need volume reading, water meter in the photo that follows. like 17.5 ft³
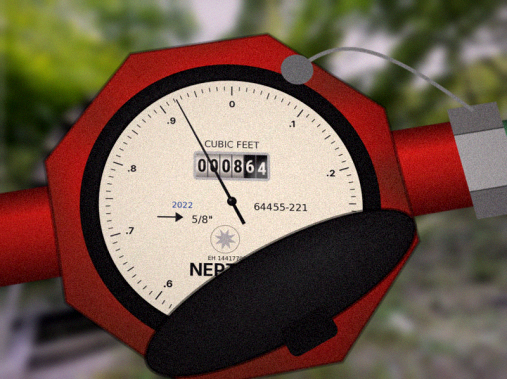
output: 863.92 ft³
